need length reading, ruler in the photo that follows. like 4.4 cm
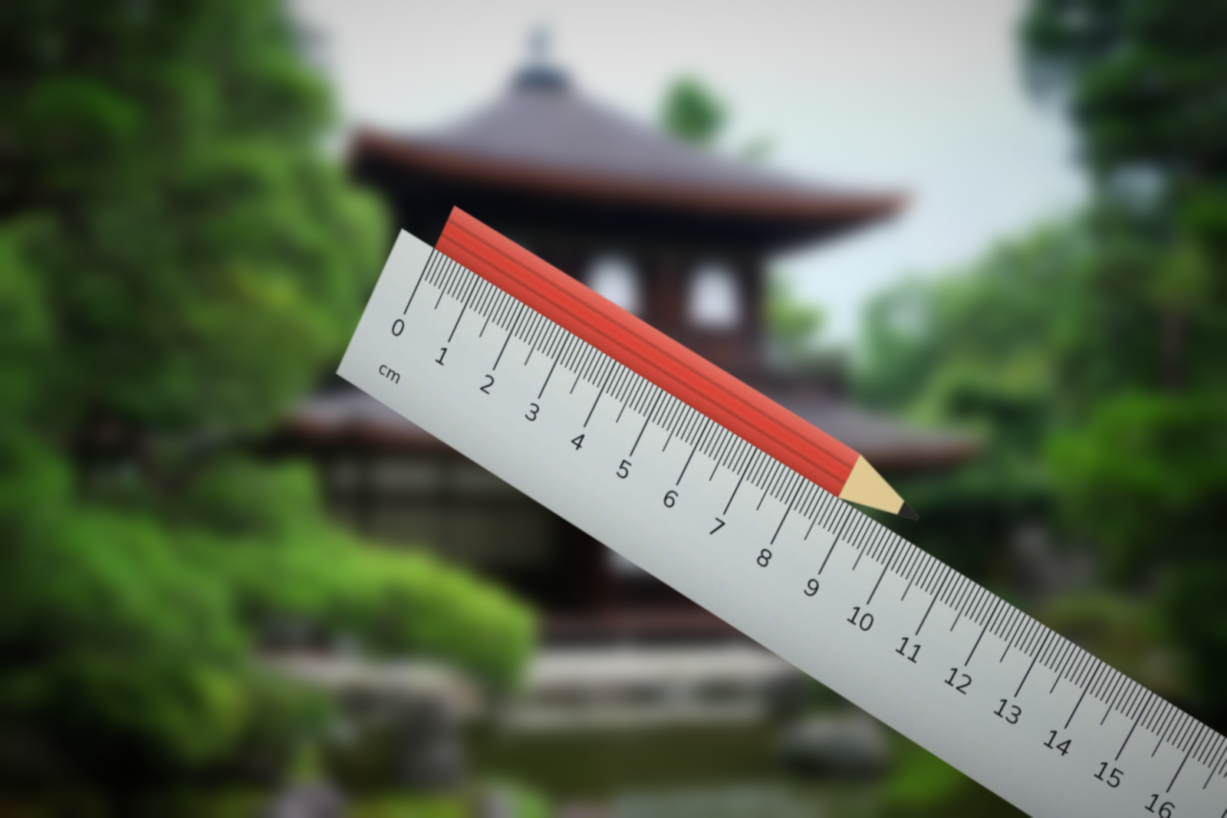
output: 10.1 cm
